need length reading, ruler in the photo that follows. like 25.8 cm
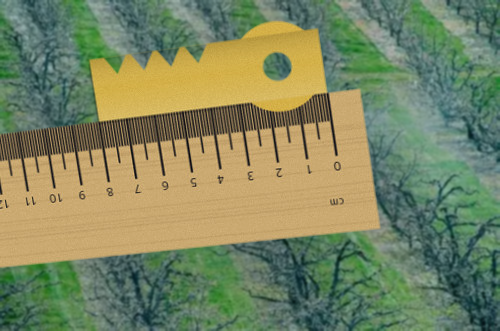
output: 8 cm
